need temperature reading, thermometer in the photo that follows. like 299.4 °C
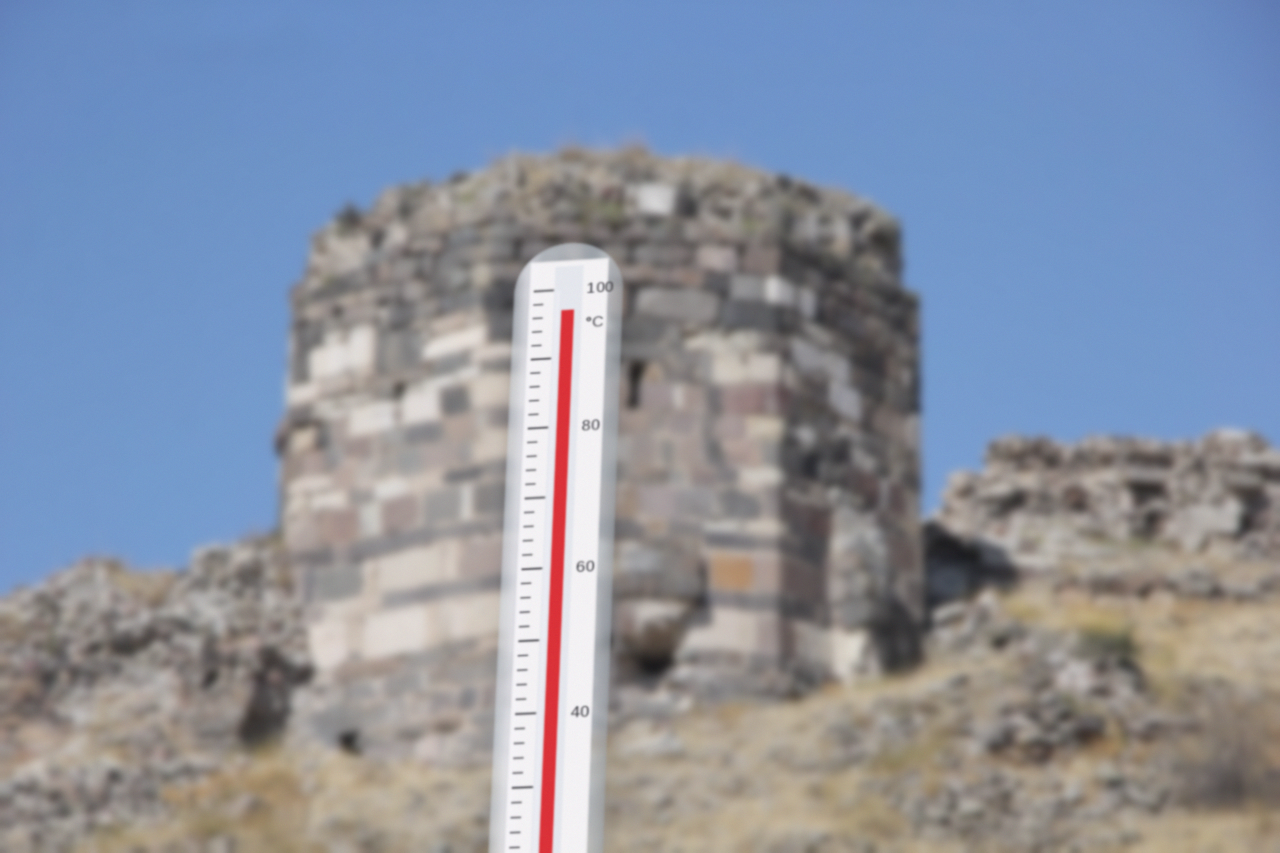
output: 97 °C
